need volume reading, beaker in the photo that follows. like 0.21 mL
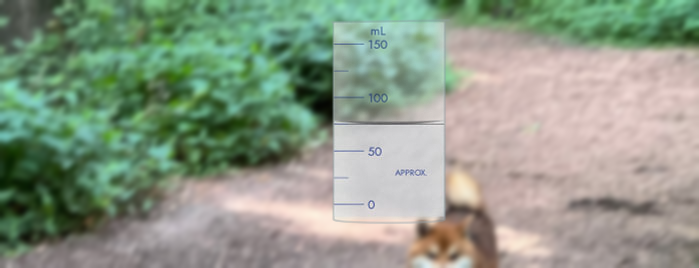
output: 75 mL
